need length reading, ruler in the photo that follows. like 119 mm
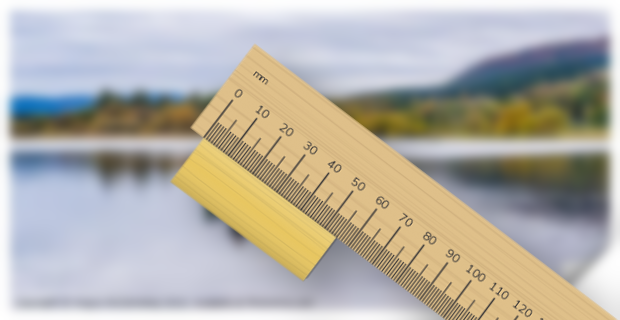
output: 55 mm
